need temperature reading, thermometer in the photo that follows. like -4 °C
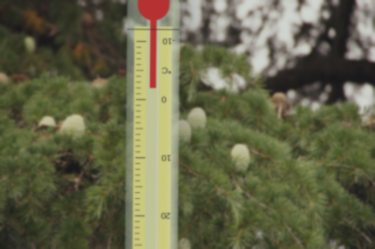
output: -2 °C
